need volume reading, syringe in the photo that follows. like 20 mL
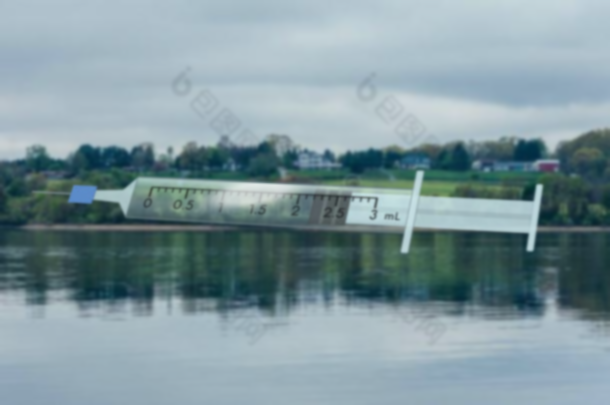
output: 2.2 mL
